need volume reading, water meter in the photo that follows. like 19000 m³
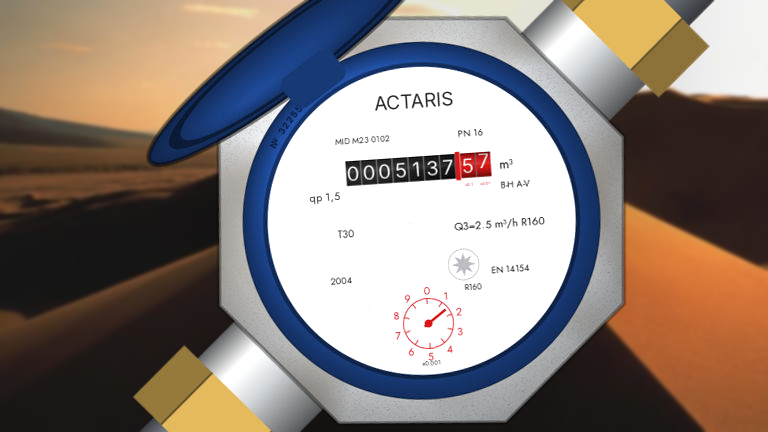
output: 5137.571 m³
